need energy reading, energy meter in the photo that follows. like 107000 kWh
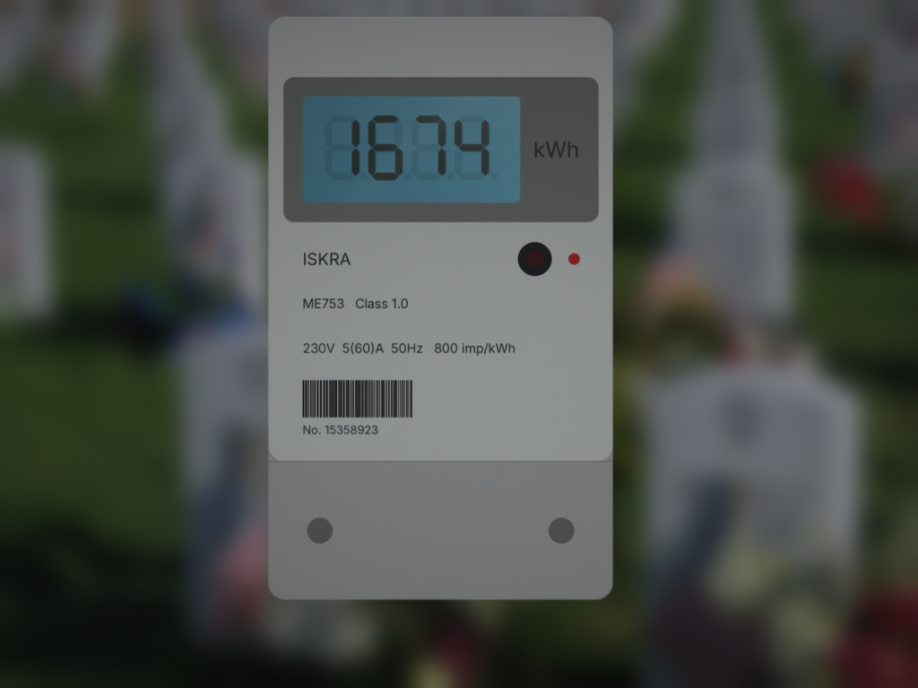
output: 1674 kWh
